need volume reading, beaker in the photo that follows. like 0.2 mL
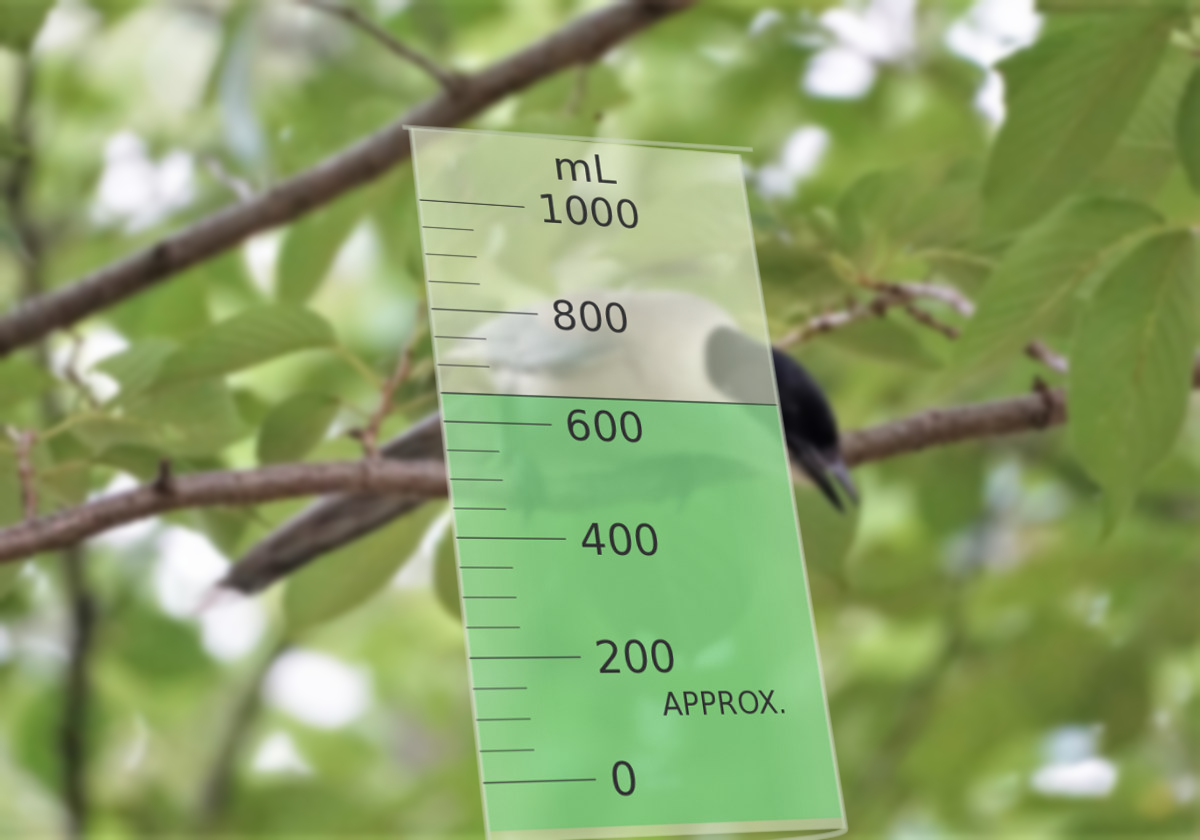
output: 650 mL
